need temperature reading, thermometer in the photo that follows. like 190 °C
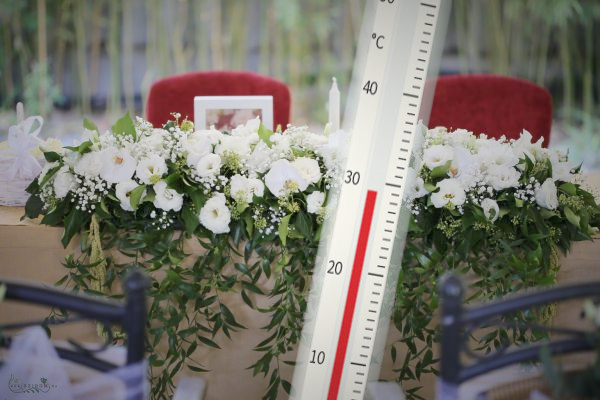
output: 29 °C
